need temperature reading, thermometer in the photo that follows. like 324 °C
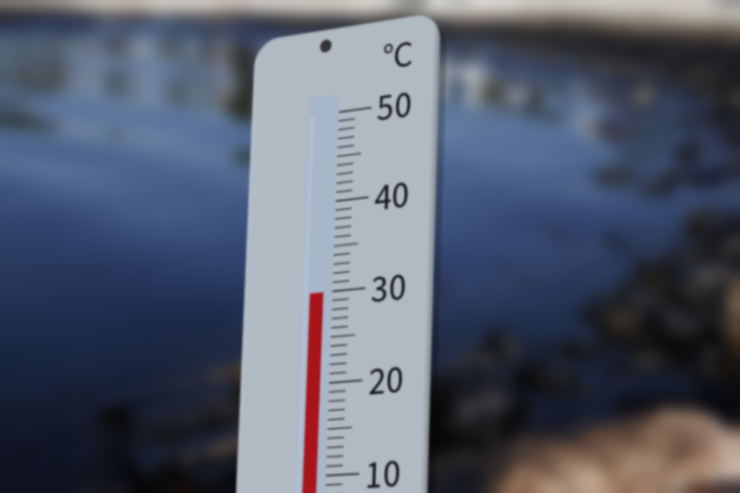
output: 30 °C
